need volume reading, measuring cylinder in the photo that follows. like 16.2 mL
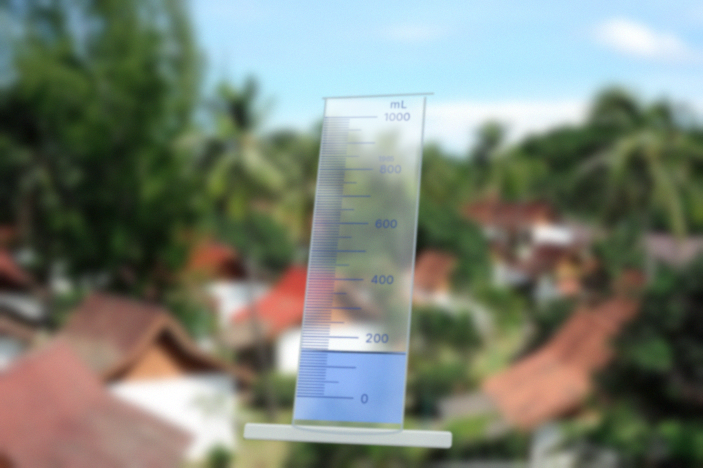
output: 150 mL
